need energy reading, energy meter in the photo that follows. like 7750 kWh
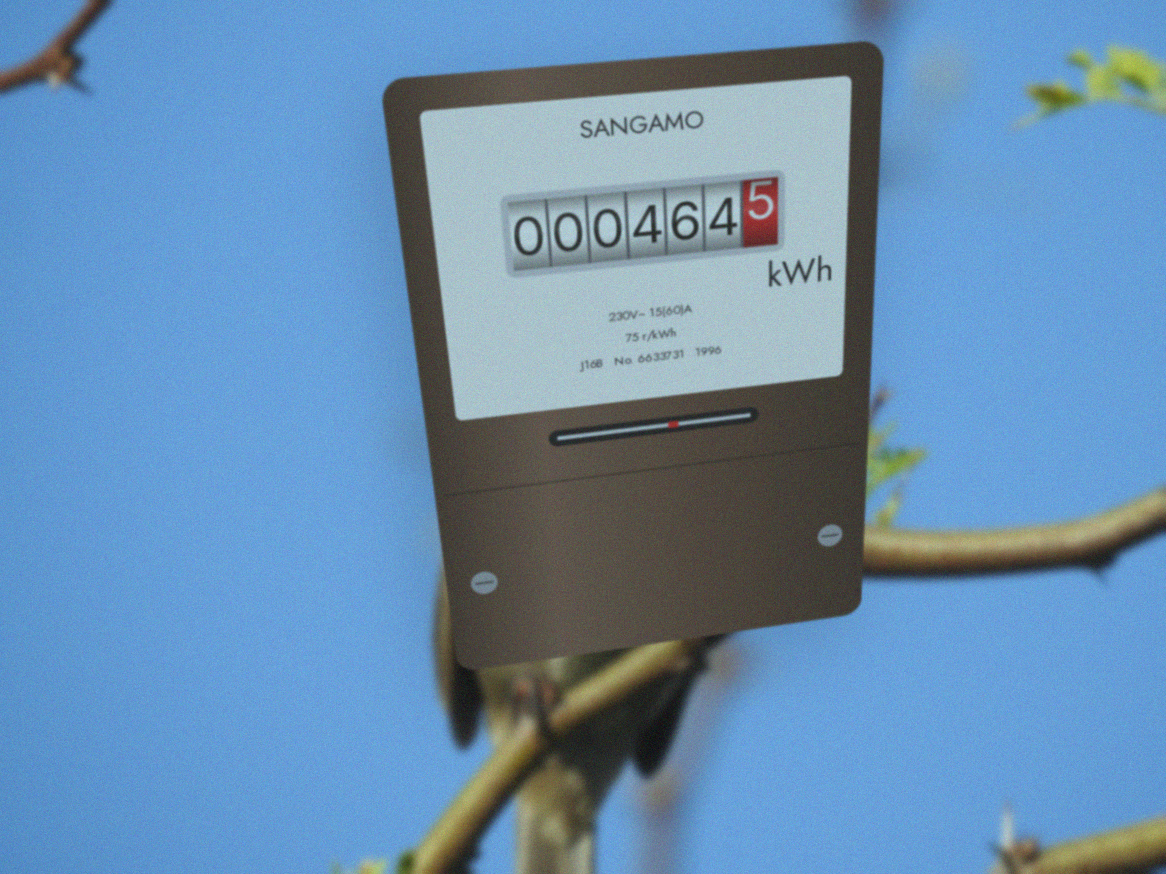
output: 464.5 kWh
